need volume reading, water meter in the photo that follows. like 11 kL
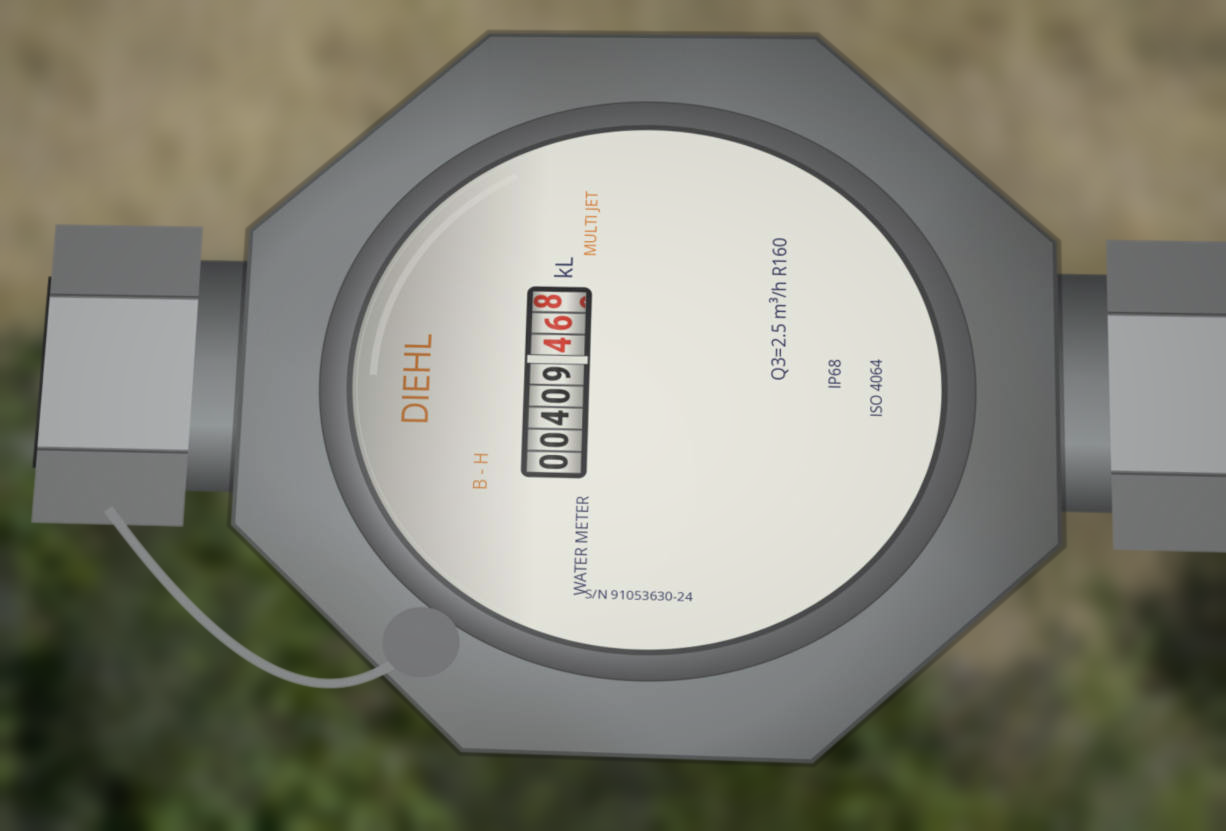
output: 409.468 kL
